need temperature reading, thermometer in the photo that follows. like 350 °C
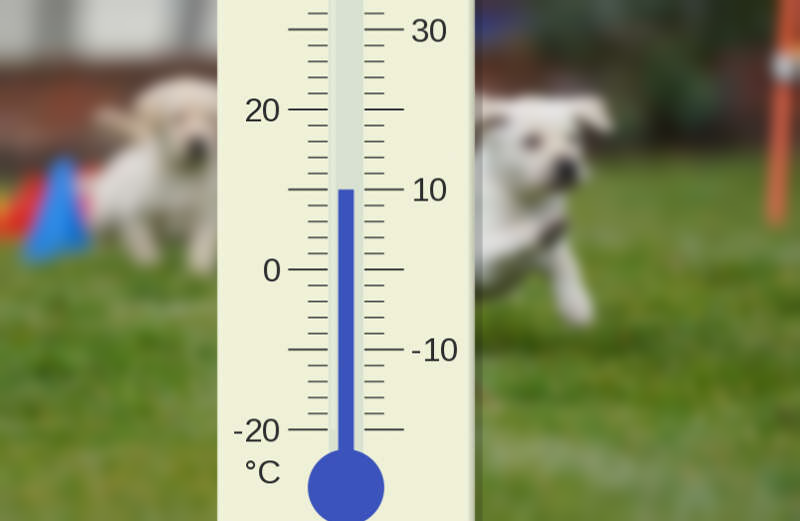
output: 10 °C
